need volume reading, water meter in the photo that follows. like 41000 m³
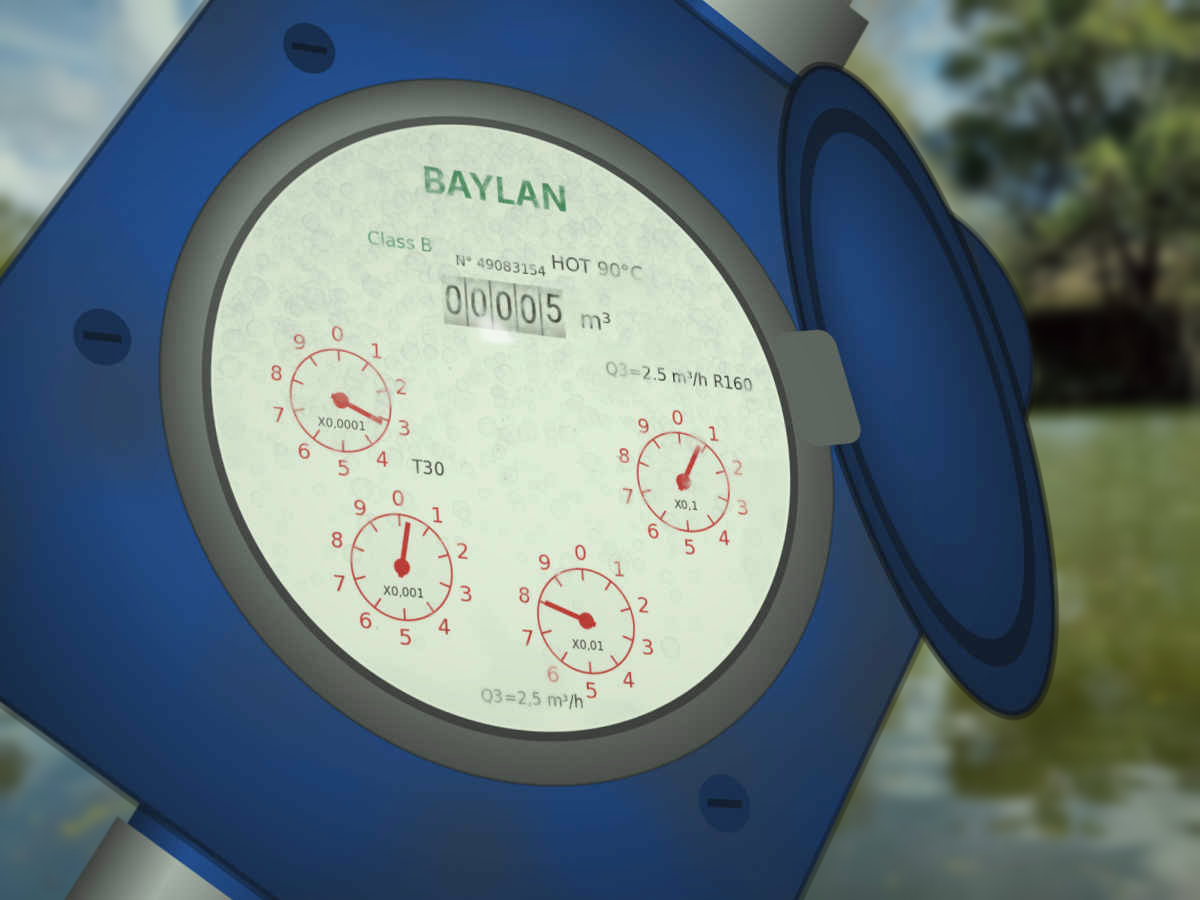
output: 5.0803 m³
